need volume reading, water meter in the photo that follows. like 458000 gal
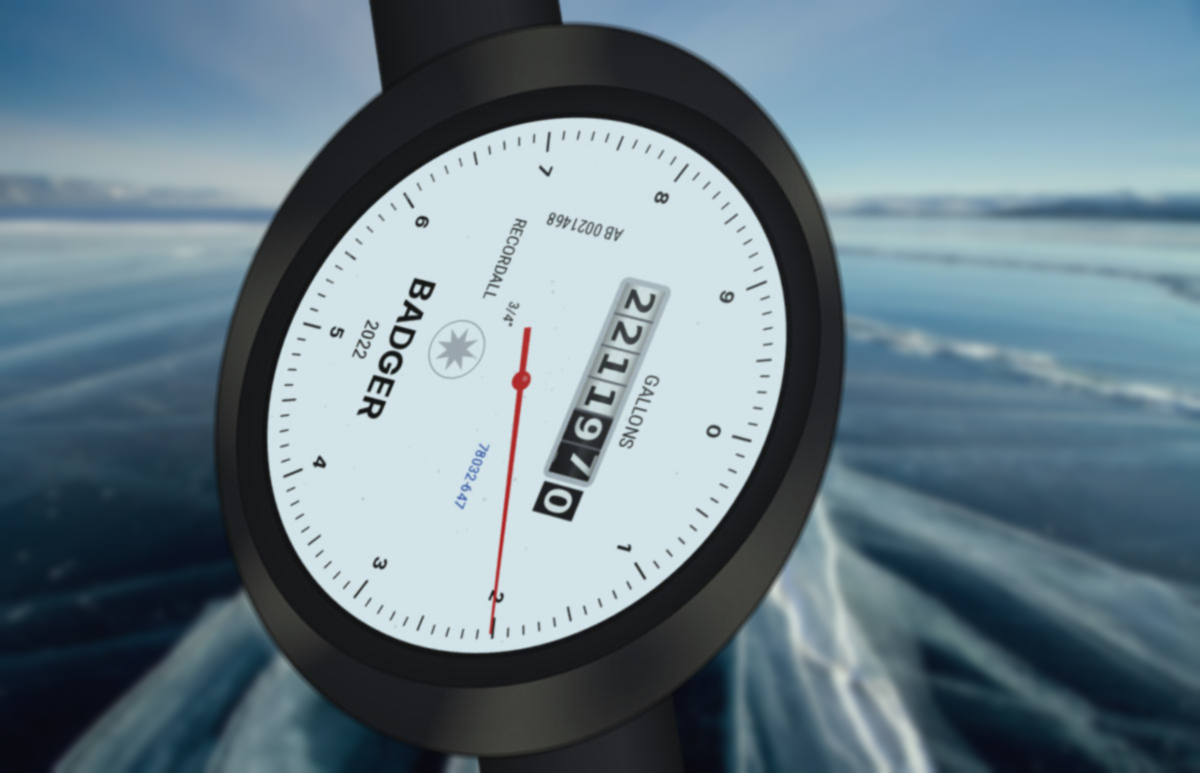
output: 2211972.0 gal
